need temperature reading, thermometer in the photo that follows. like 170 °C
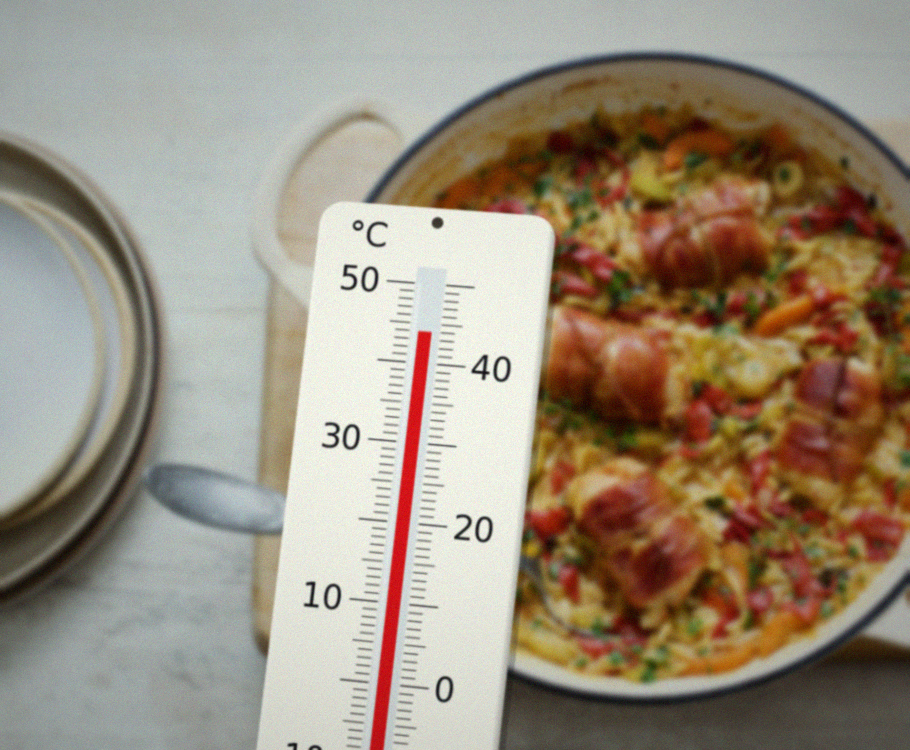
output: 44 °C
